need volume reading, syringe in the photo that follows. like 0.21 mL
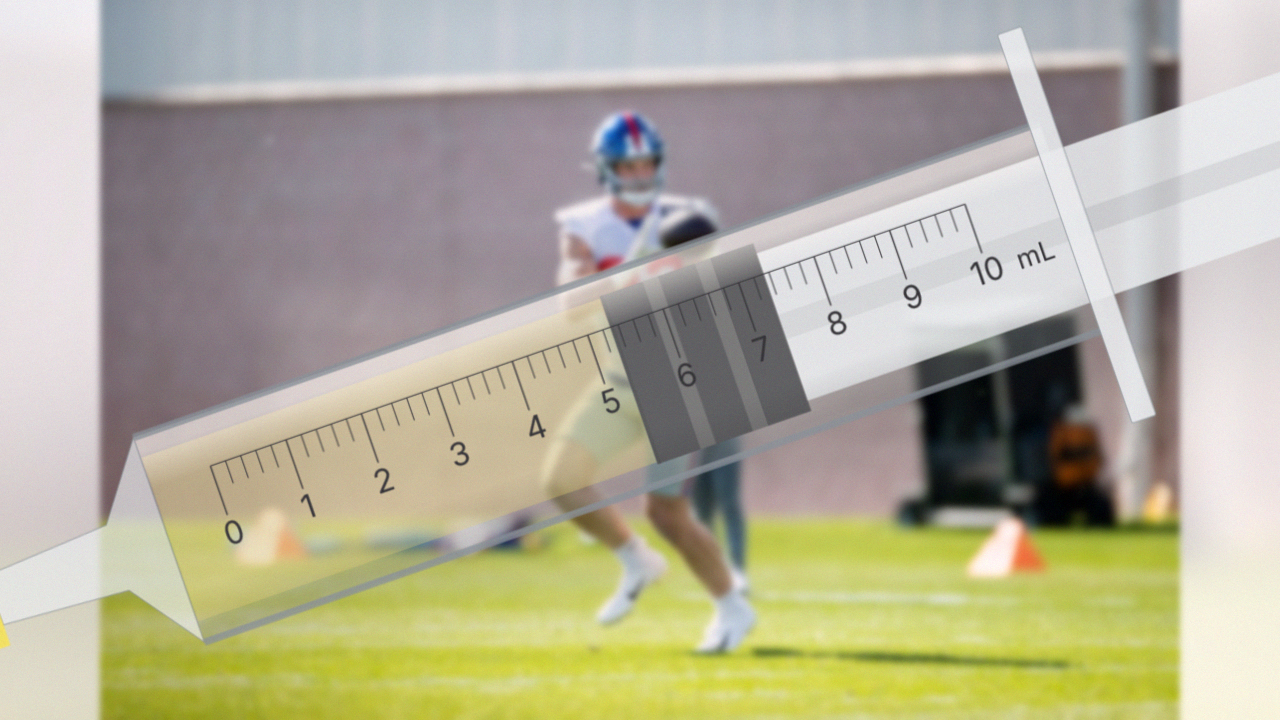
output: 5.3 mL
